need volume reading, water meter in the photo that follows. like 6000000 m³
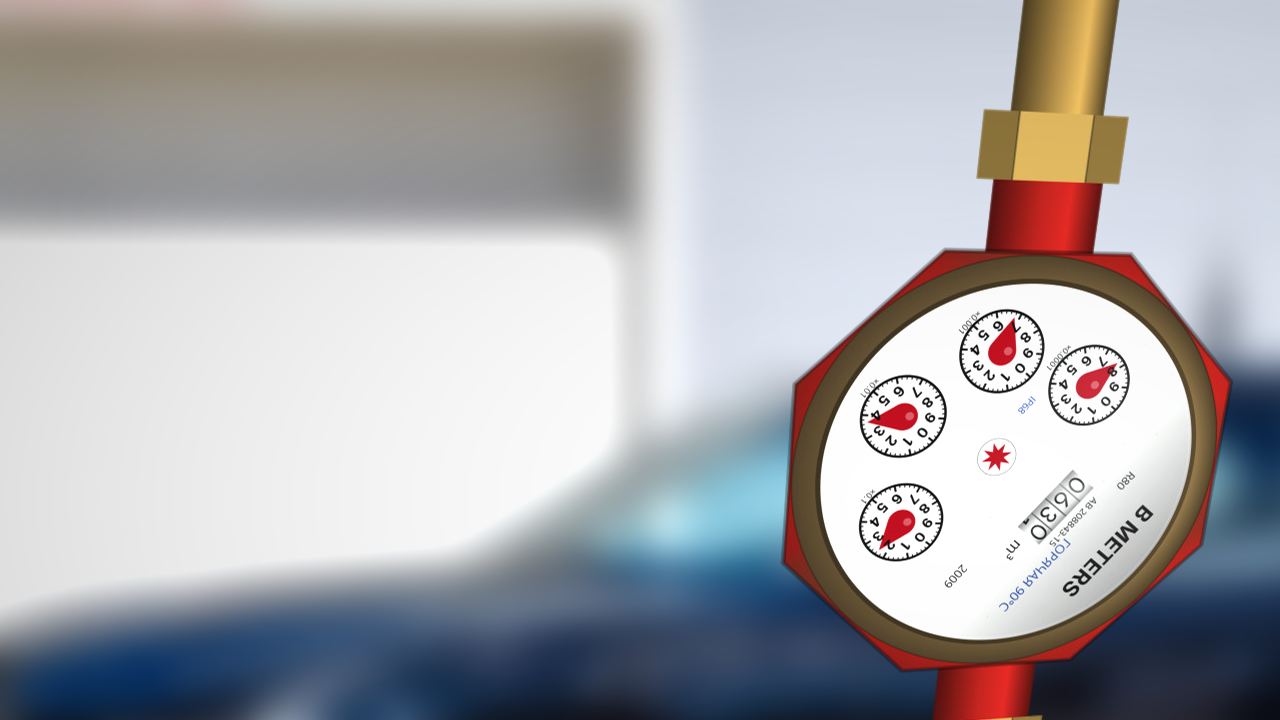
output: 630.2367 m³
